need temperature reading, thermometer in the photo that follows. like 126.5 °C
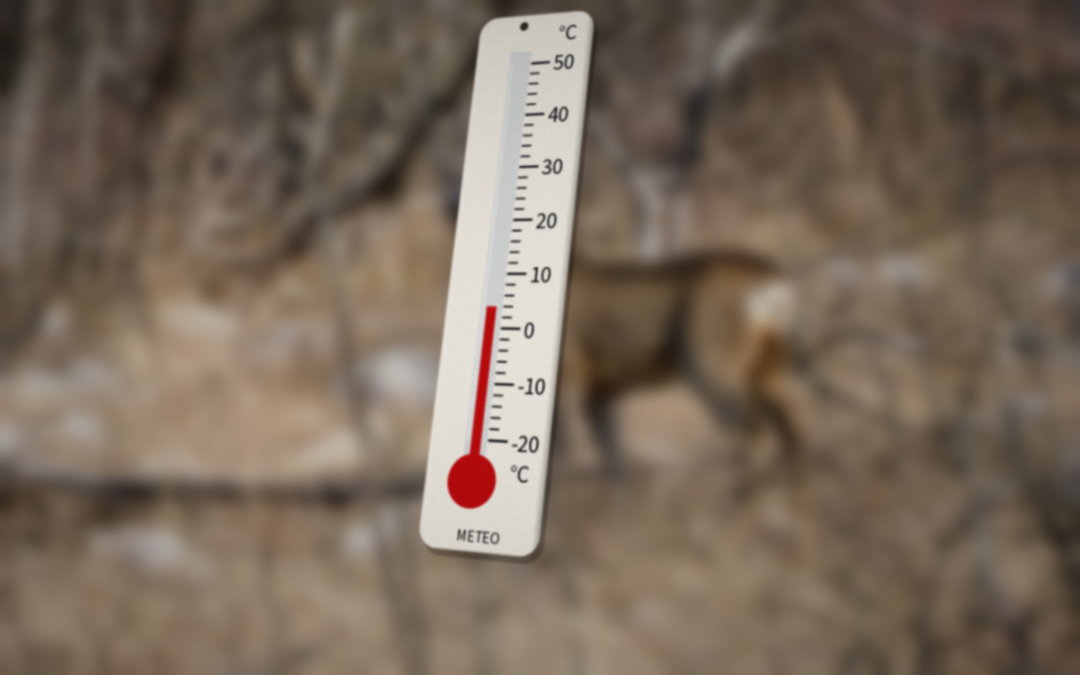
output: 4 °C
